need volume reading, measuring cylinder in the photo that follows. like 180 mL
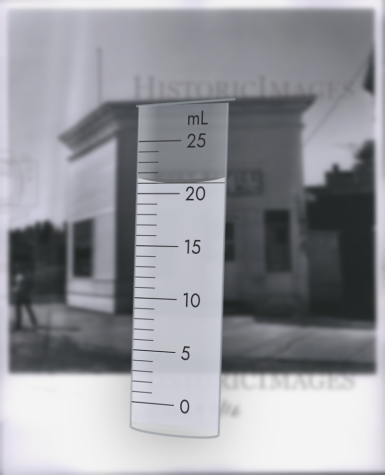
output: 21 mL
